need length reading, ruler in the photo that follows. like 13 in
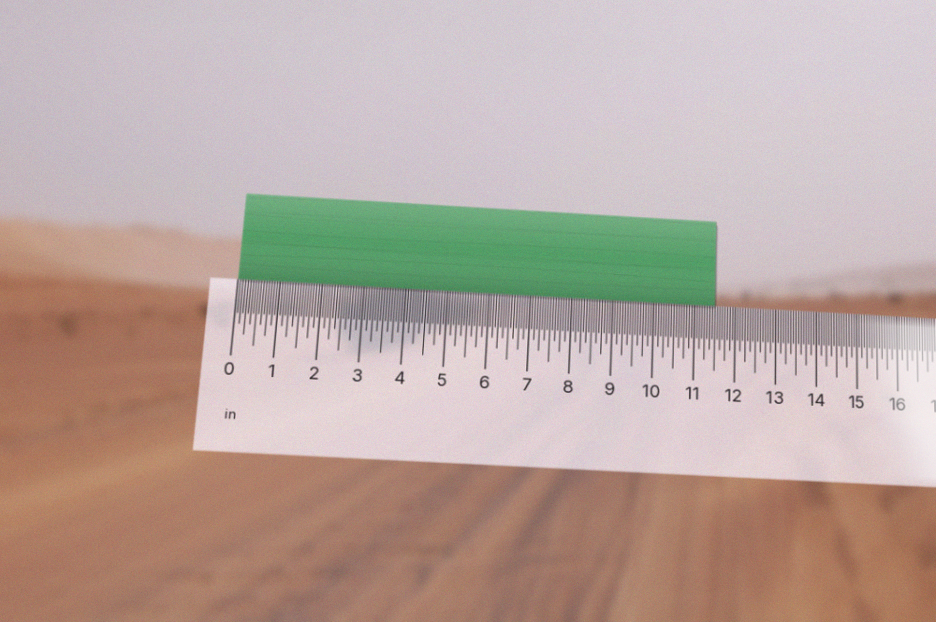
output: 11.5 in
